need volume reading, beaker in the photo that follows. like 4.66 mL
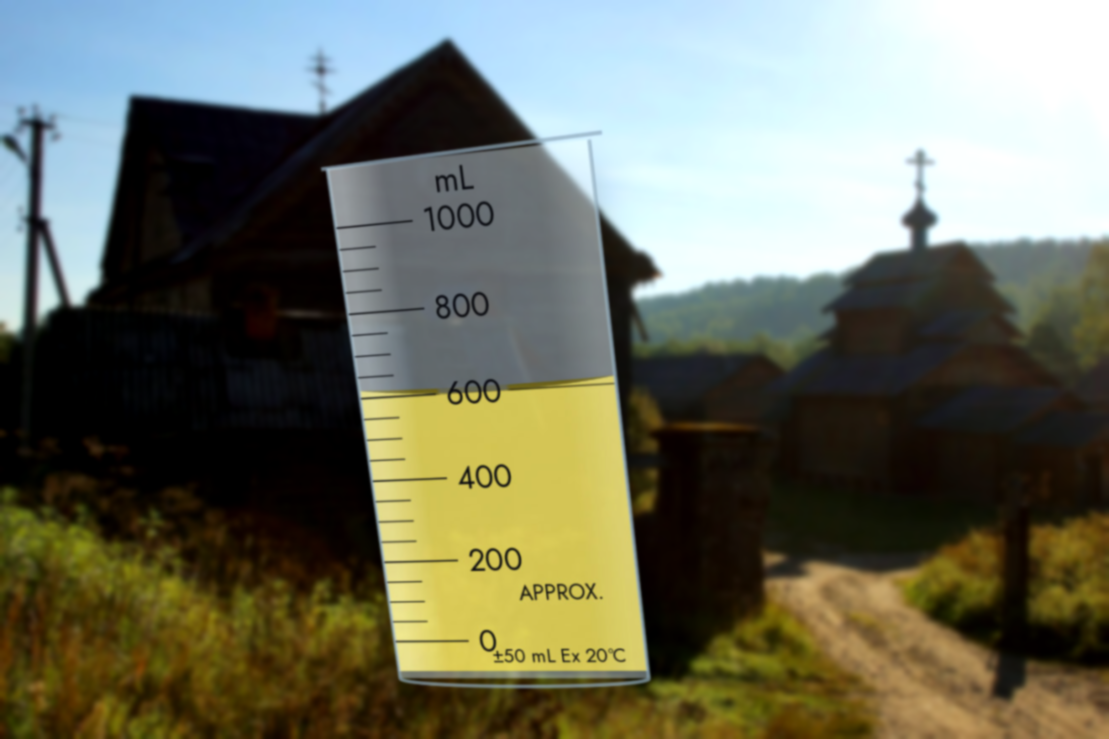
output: 600 mL
